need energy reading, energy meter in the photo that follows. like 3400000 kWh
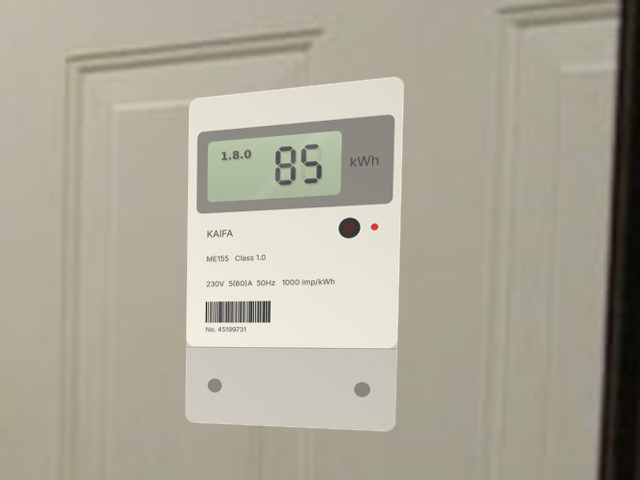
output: 85 kWh
